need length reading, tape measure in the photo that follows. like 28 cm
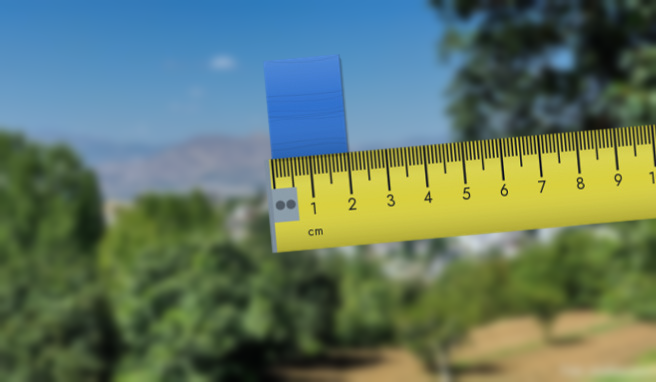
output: 2 cm
